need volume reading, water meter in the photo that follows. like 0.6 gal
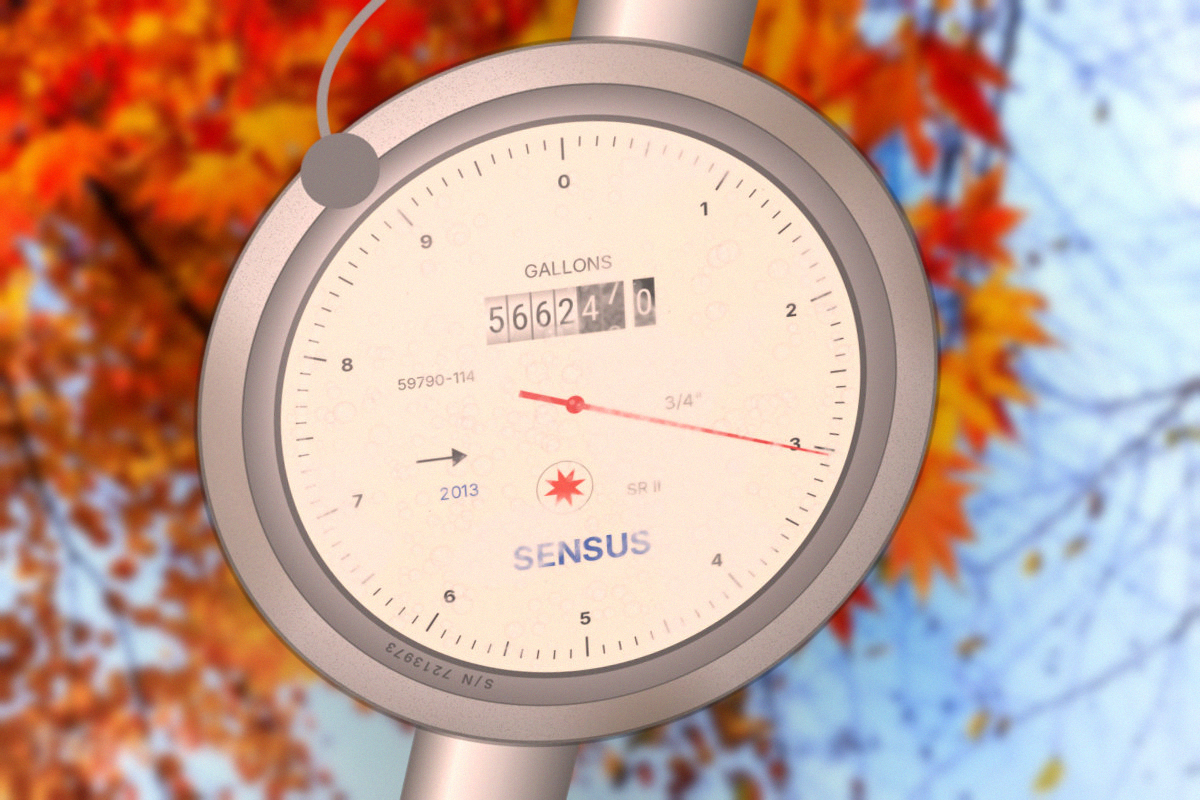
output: 5662473.0 gal
